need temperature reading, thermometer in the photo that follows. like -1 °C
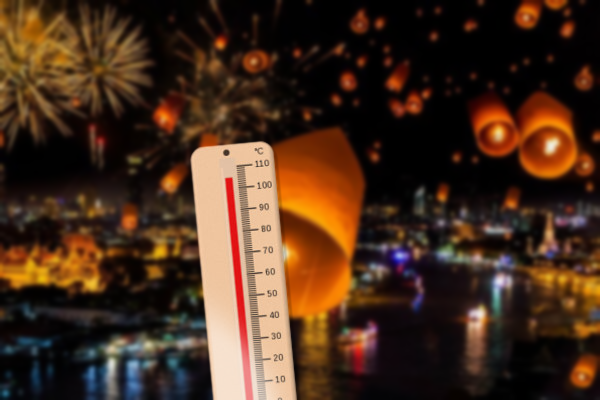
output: 105 °C
